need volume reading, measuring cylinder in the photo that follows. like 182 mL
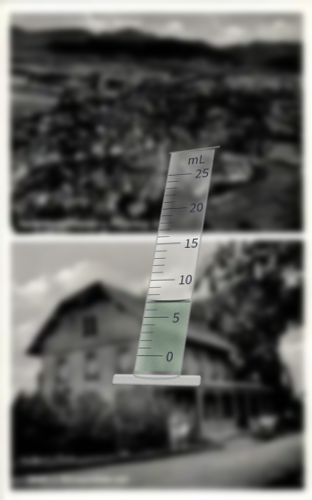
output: 7 mL
